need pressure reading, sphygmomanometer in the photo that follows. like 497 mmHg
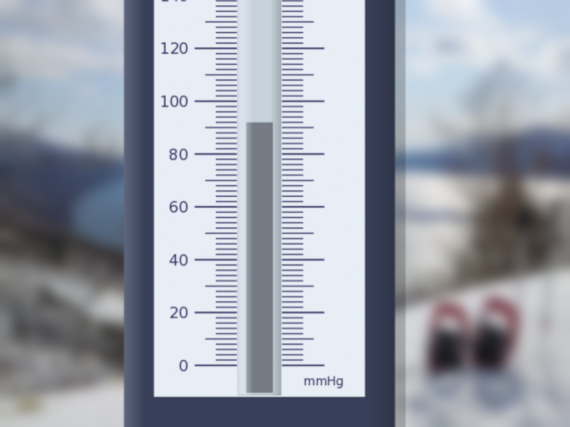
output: 92 mmHg
